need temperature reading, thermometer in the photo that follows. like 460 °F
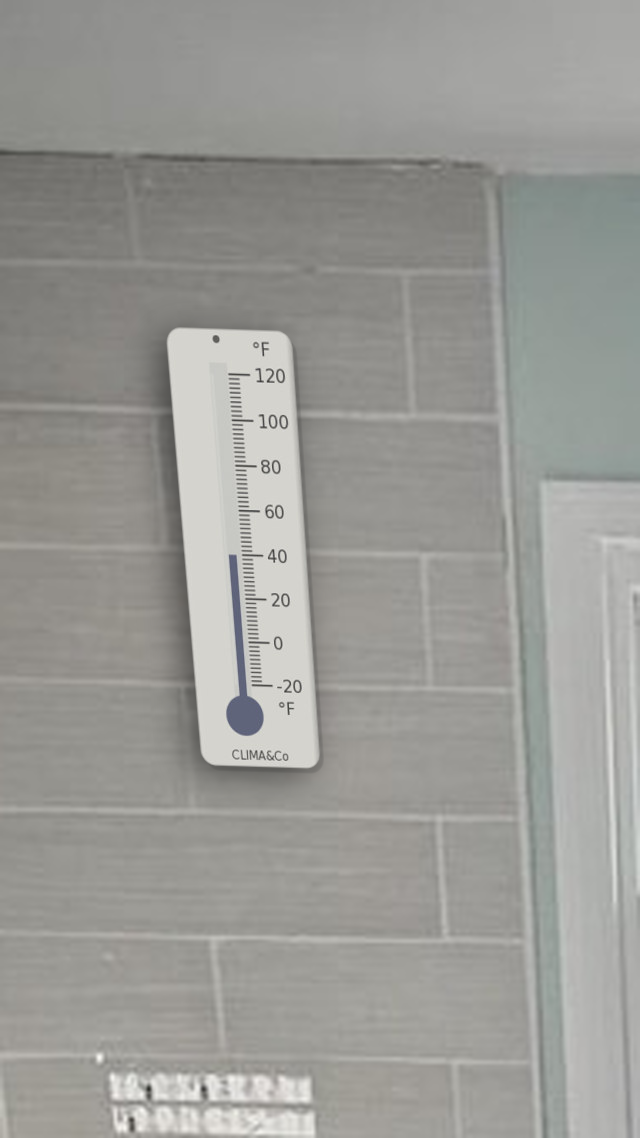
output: 40 °F
